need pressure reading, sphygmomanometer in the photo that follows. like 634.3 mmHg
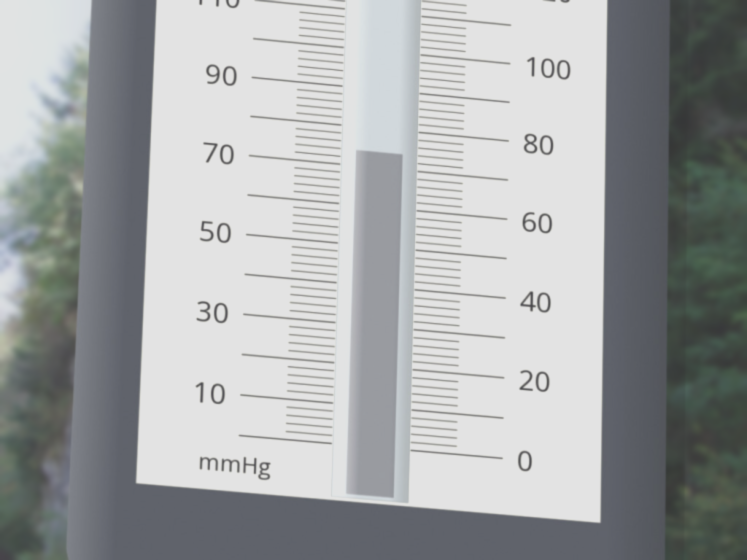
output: 74 mmHg
